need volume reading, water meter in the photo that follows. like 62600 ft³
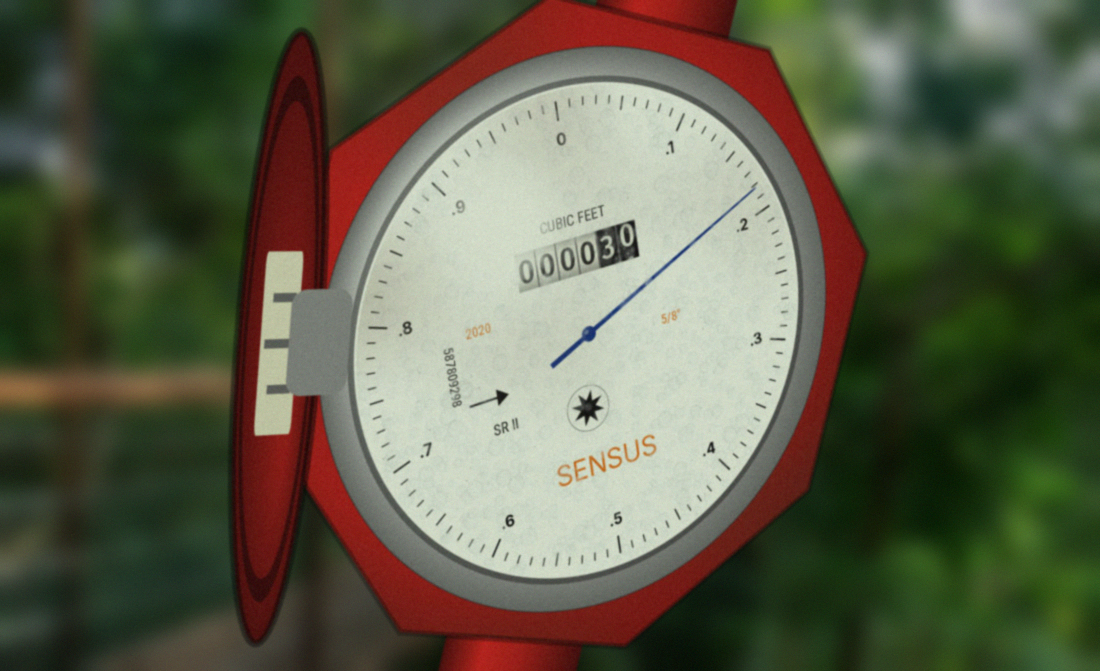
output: 30.18 ft³
